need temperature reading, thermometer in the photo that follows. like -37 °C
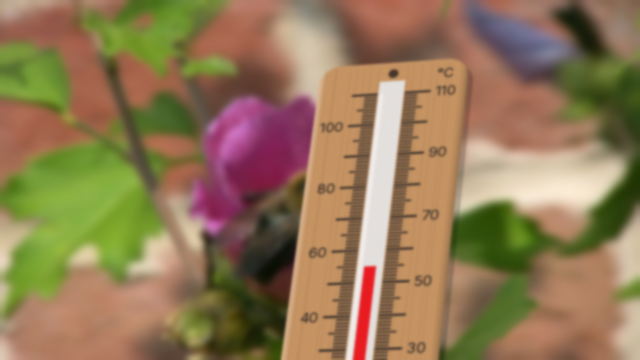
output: 55 °C
